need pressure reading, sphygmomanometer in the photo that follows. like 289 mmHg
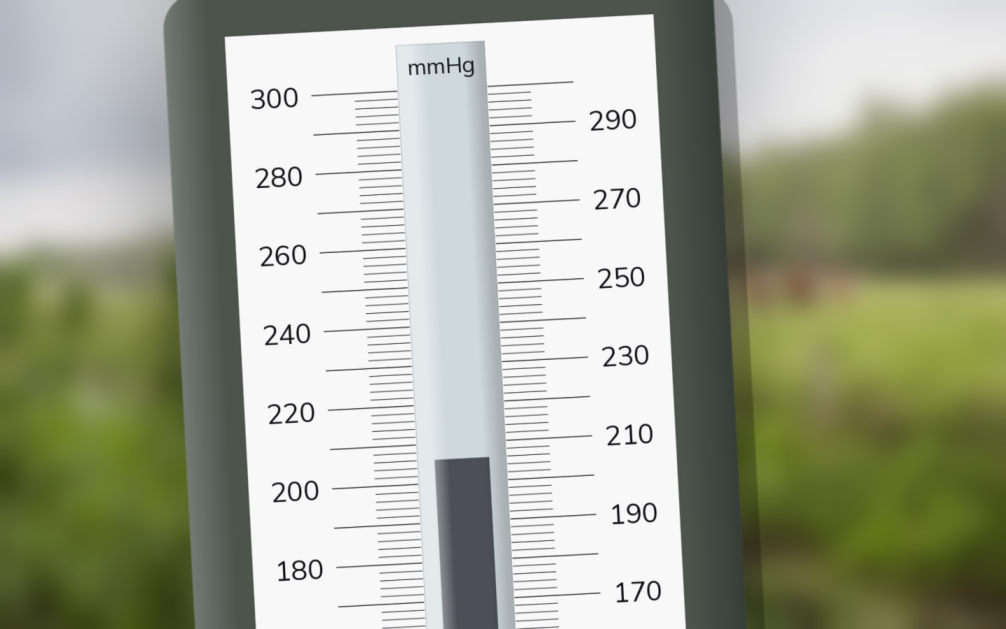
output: 206 mmHg
